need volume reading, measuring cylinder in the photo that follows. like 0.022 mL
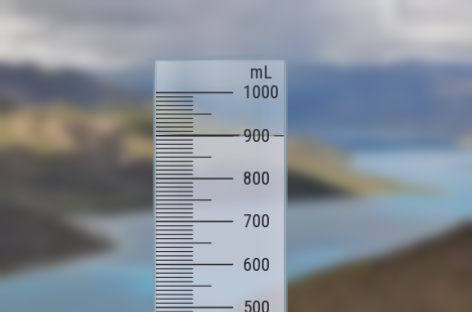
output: 900 mL
